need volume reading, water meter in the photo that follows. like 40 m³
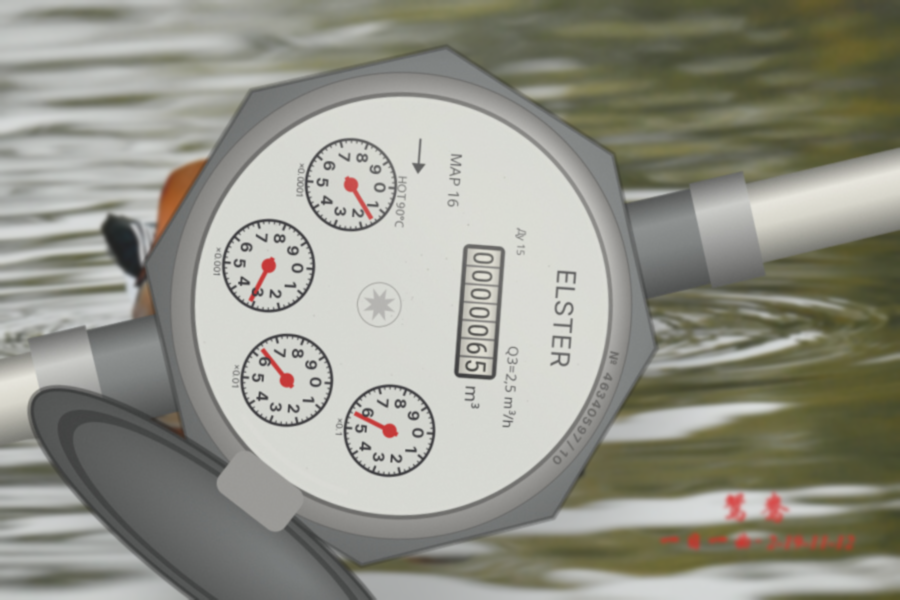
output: 65.5631 m³
